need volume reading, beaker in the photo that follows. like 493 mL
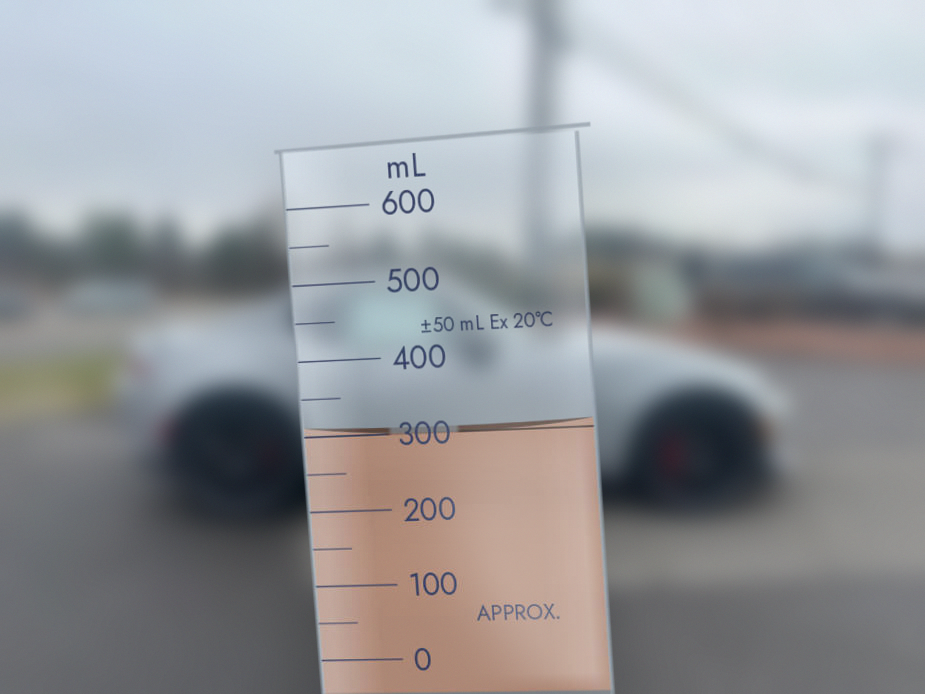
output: 300 mL
